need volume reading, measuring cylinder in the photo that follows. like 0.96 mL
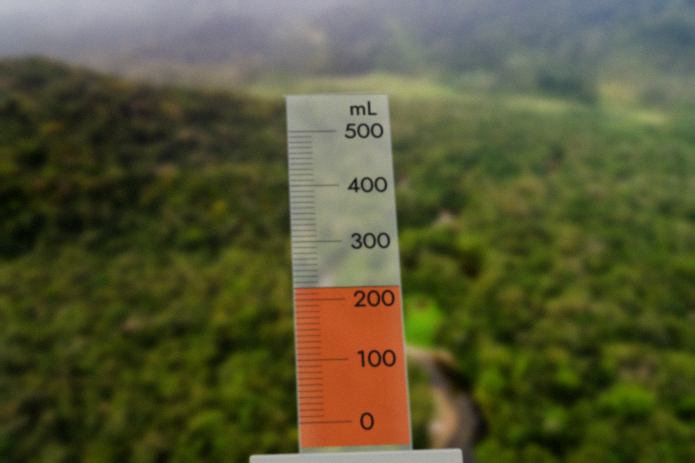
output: 220 mL
